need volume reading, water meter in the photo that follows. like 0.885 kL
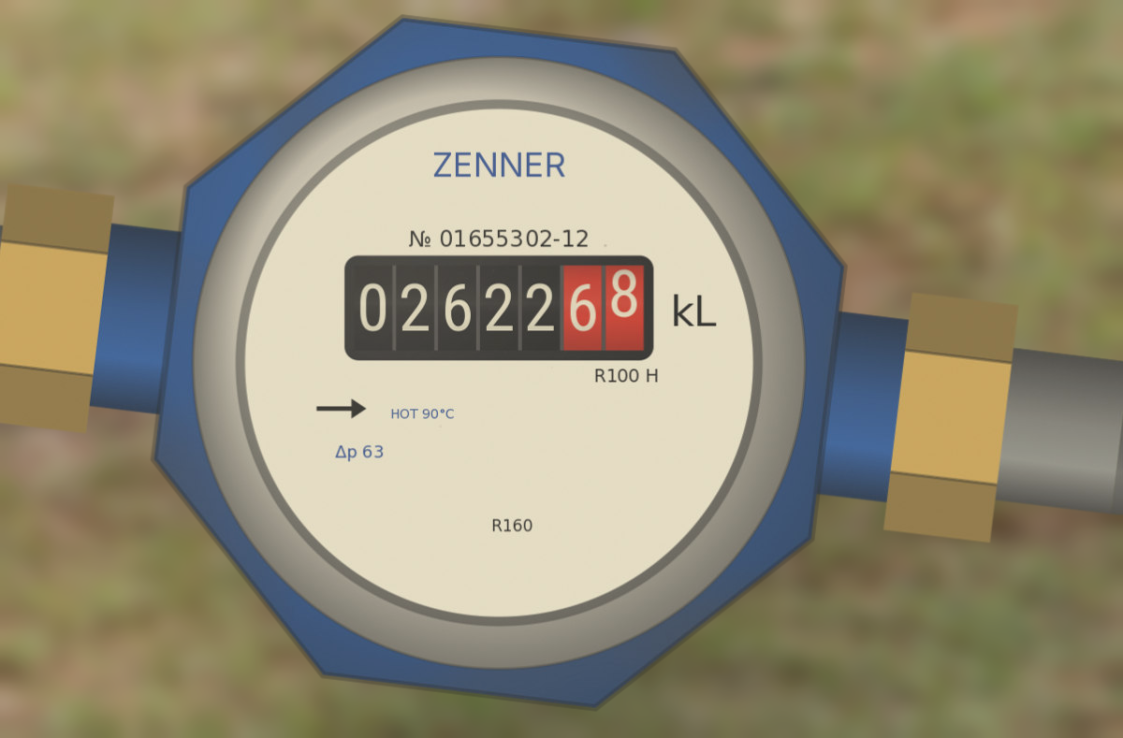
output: 2622.68 kL
